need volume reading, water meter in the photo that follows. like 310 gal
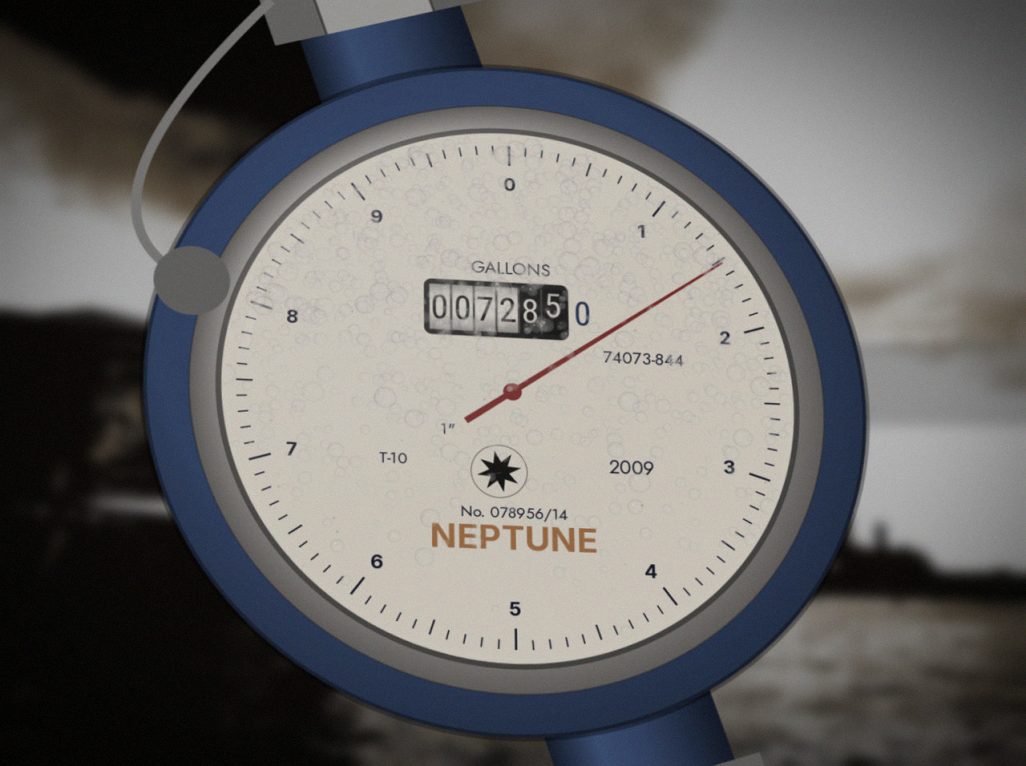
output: 72851.5 gal
